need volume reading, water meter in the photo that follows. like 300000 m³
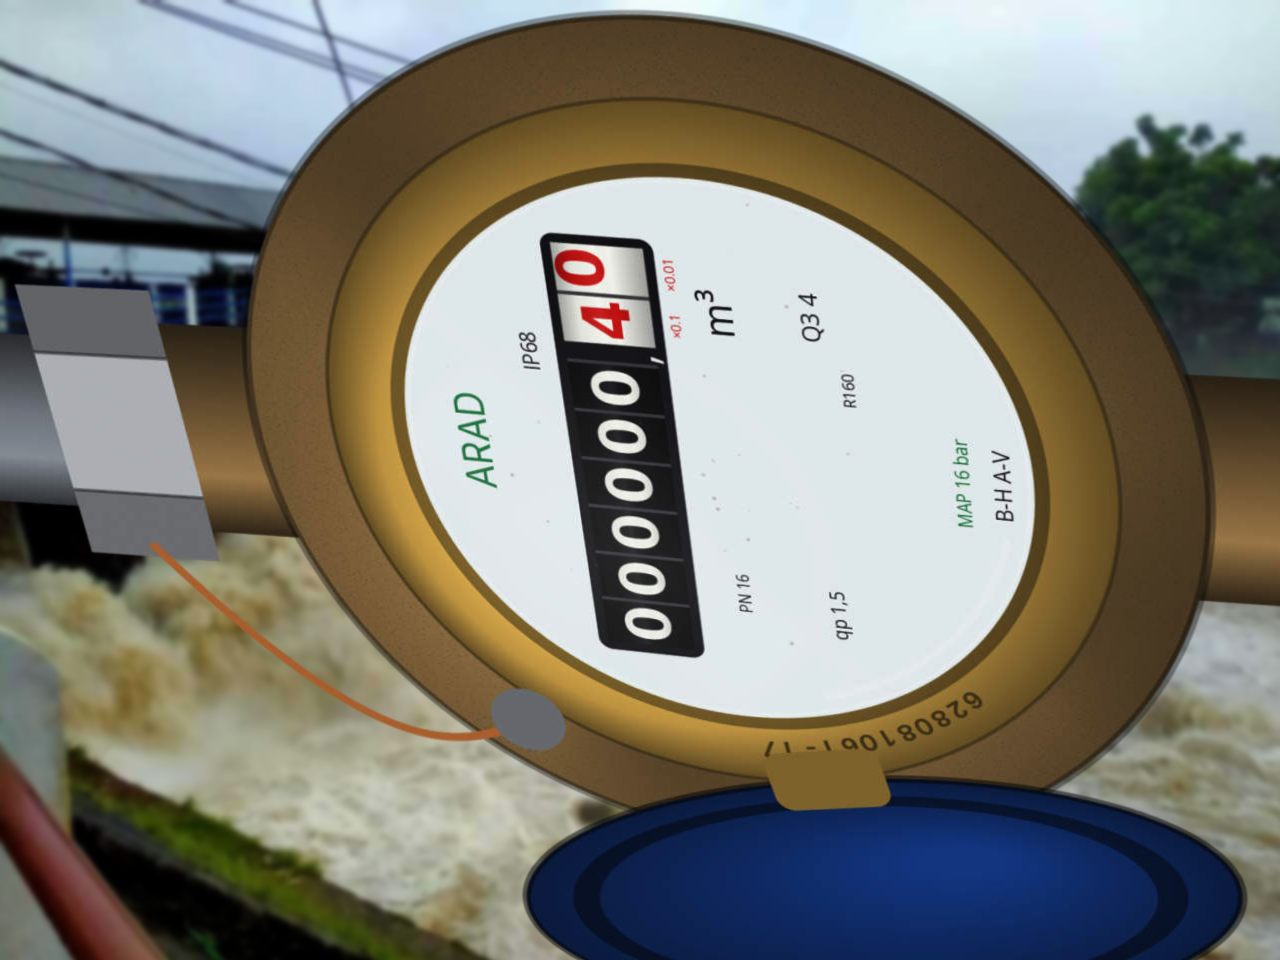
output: 0.40 m³
